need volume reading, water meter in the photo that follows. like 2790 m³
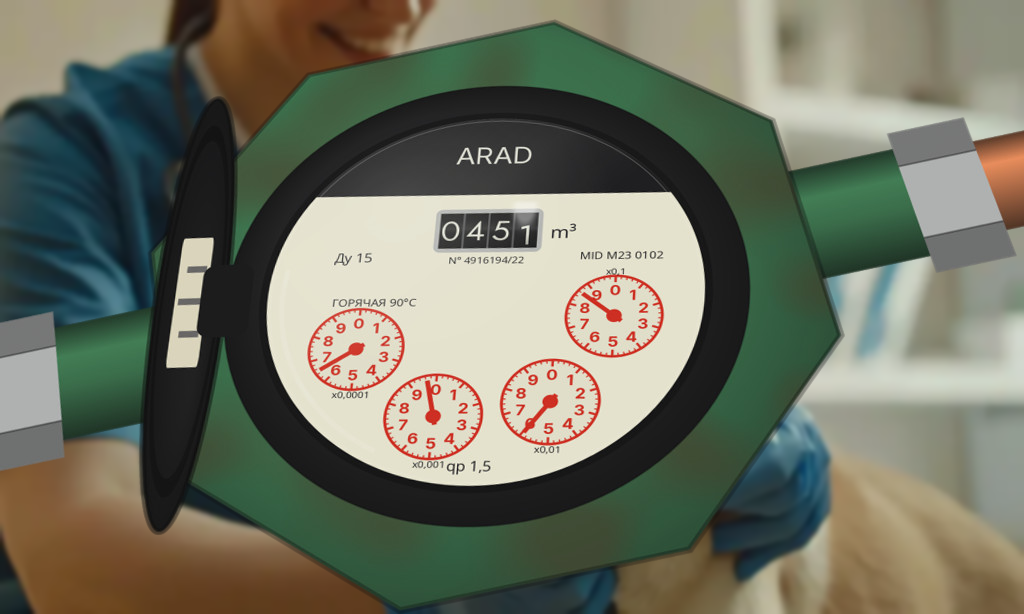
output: 450.8596 m³
